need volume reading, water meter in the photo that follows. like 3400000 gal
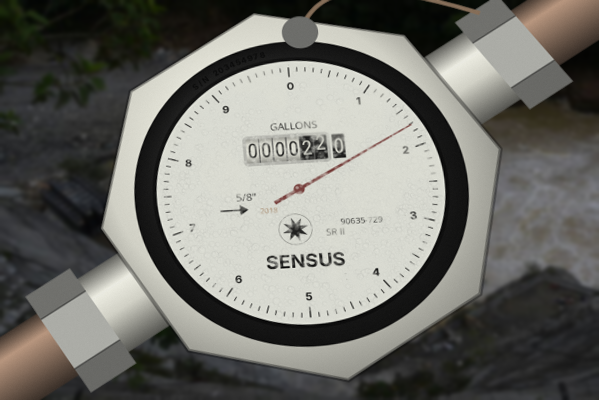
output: 221.7 gal
